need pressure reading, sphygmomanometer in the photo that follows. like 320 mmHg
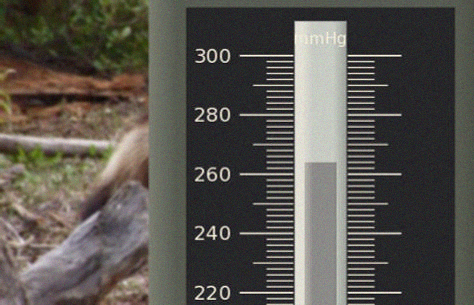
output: 264 mmHg
